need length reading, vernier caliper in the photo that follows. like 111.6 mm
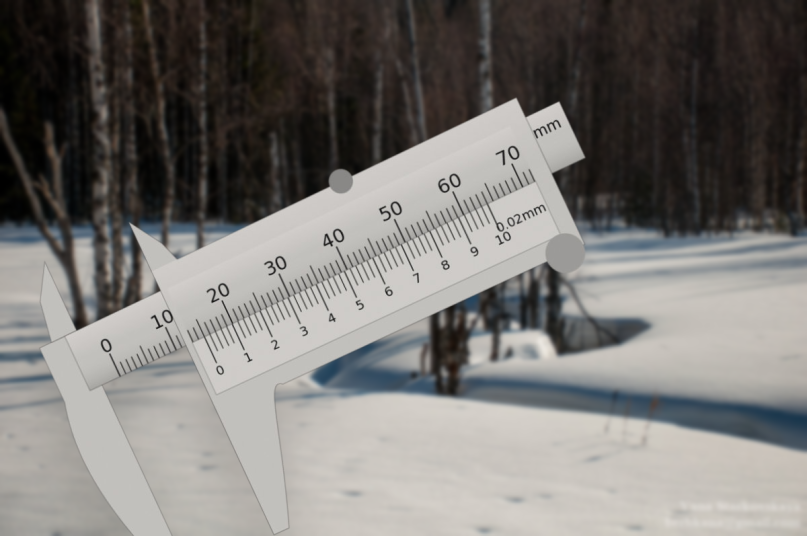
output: 15.0 mm
